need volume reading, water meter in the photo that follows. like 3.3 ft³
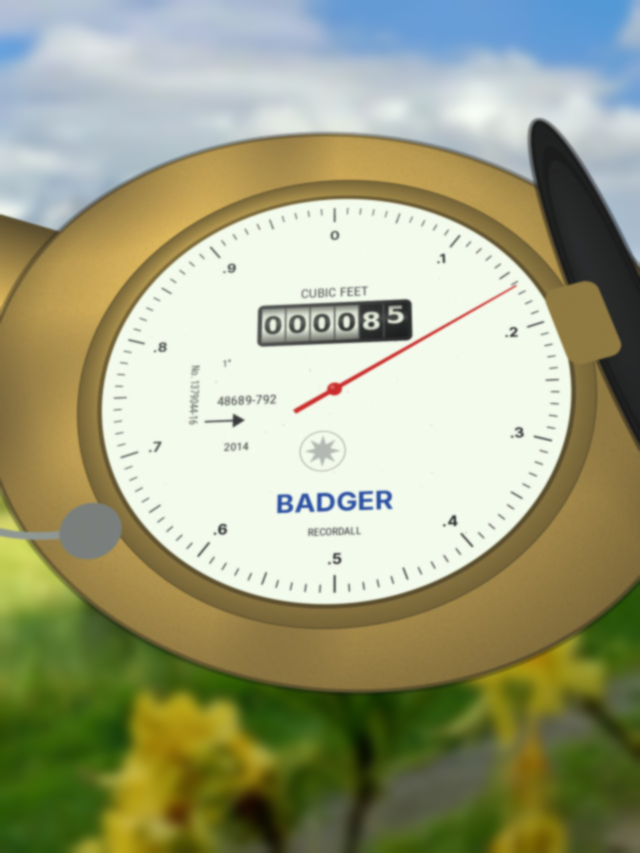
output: 85.16 ft³
